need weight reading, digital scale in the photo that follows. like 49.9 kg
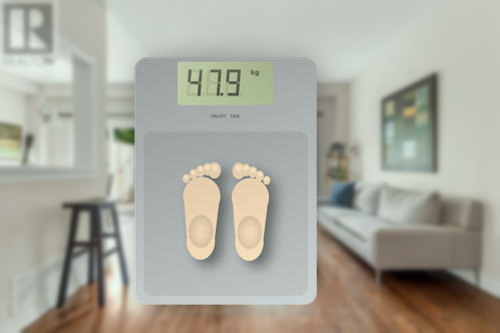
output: 47.9 kg
